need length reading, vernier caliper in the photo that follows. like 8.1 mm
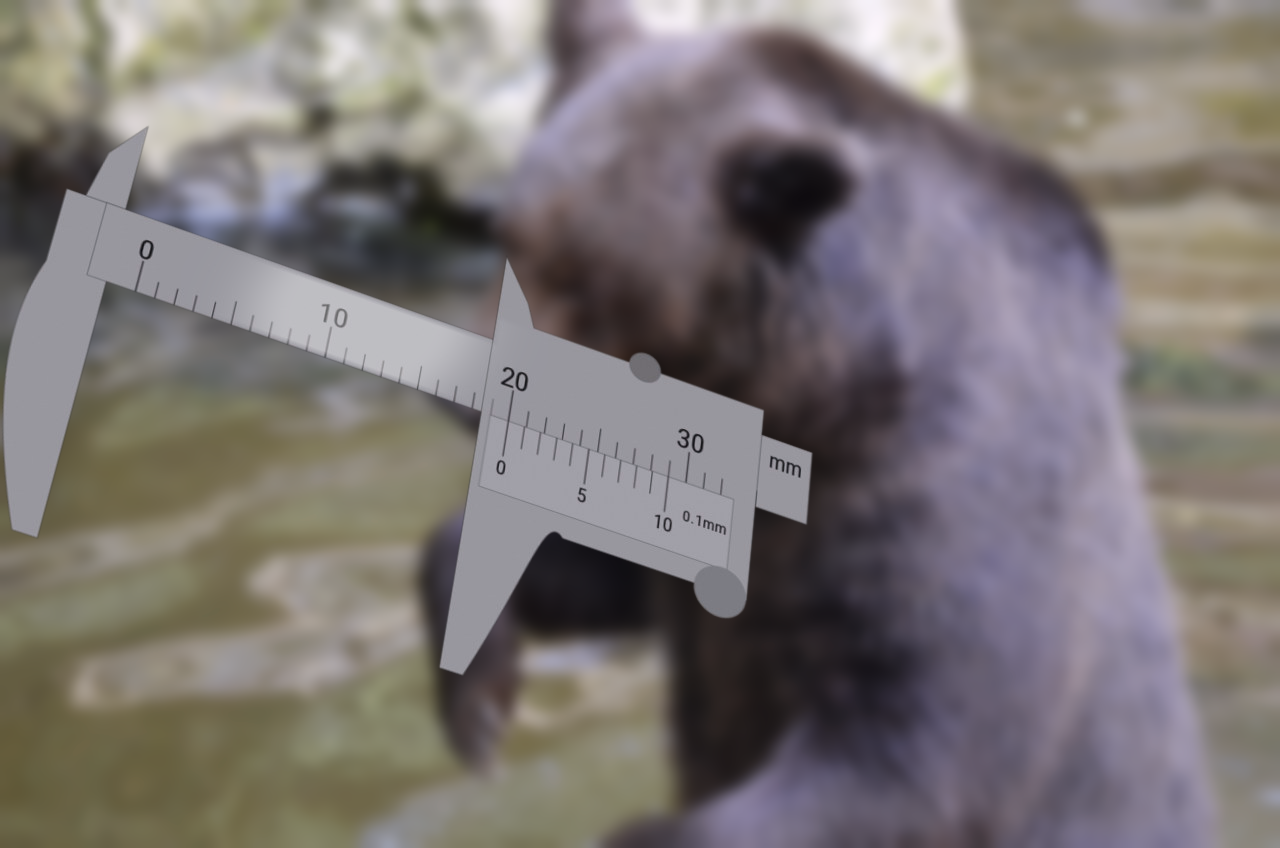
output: 20.0 mm
